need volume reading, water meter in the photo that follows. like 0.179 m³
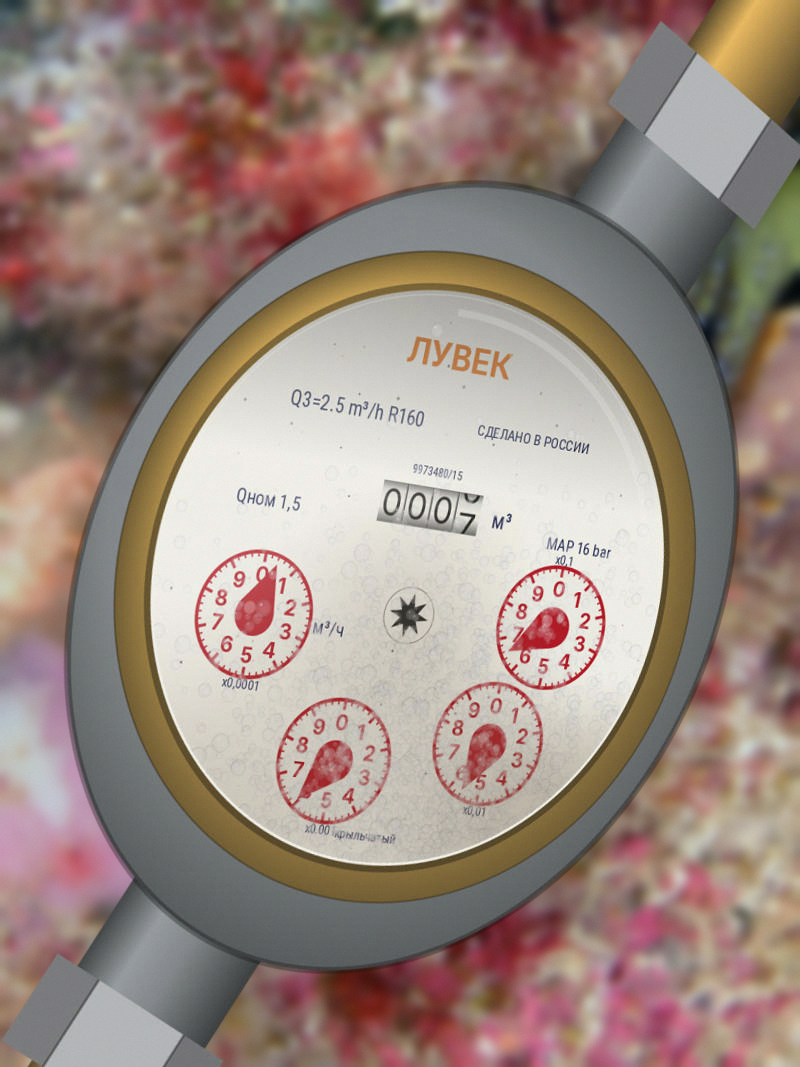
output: 6.6560 m³
